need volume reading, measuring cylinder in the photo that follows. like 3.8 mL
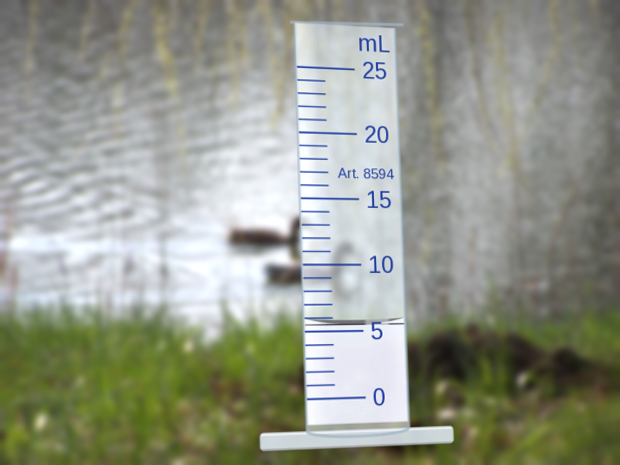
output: 5.5 mL
